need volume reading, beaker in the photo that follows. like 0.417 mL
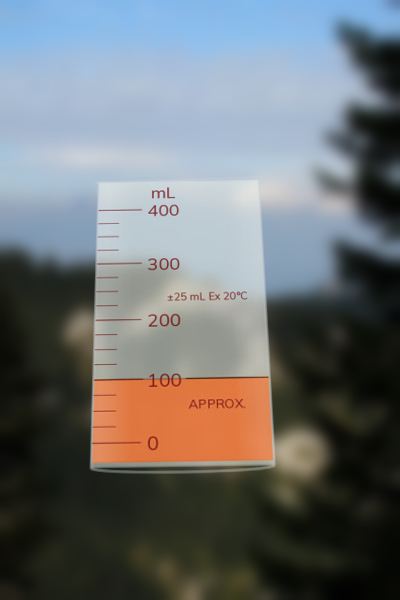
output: 100 mL
